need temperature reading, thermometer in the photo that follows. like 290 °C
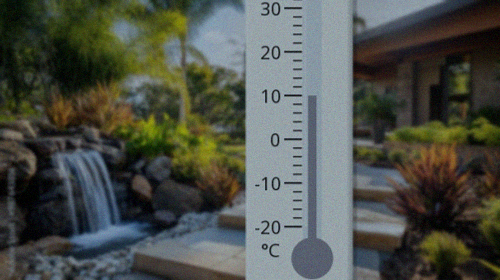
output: 10 °C
